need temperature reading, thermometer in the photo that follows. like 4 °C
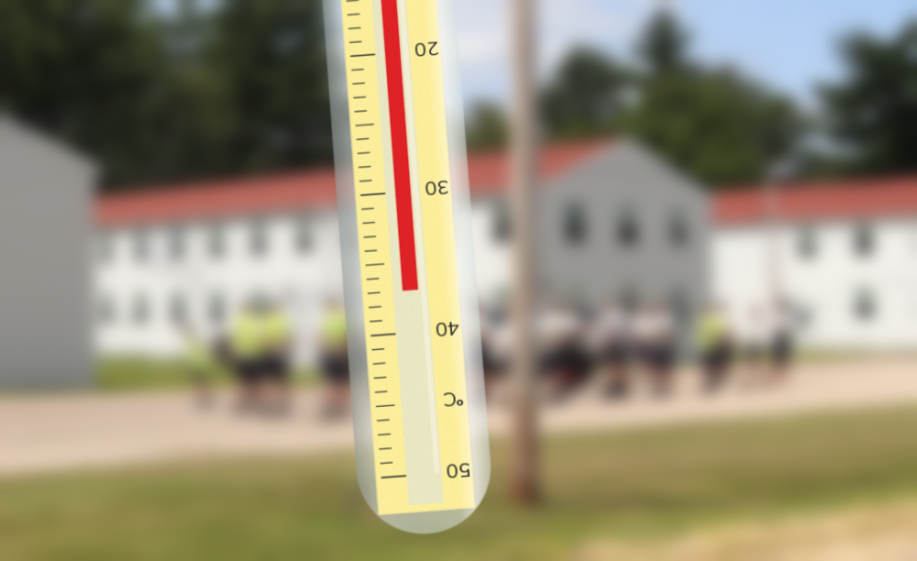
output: 37 °C
